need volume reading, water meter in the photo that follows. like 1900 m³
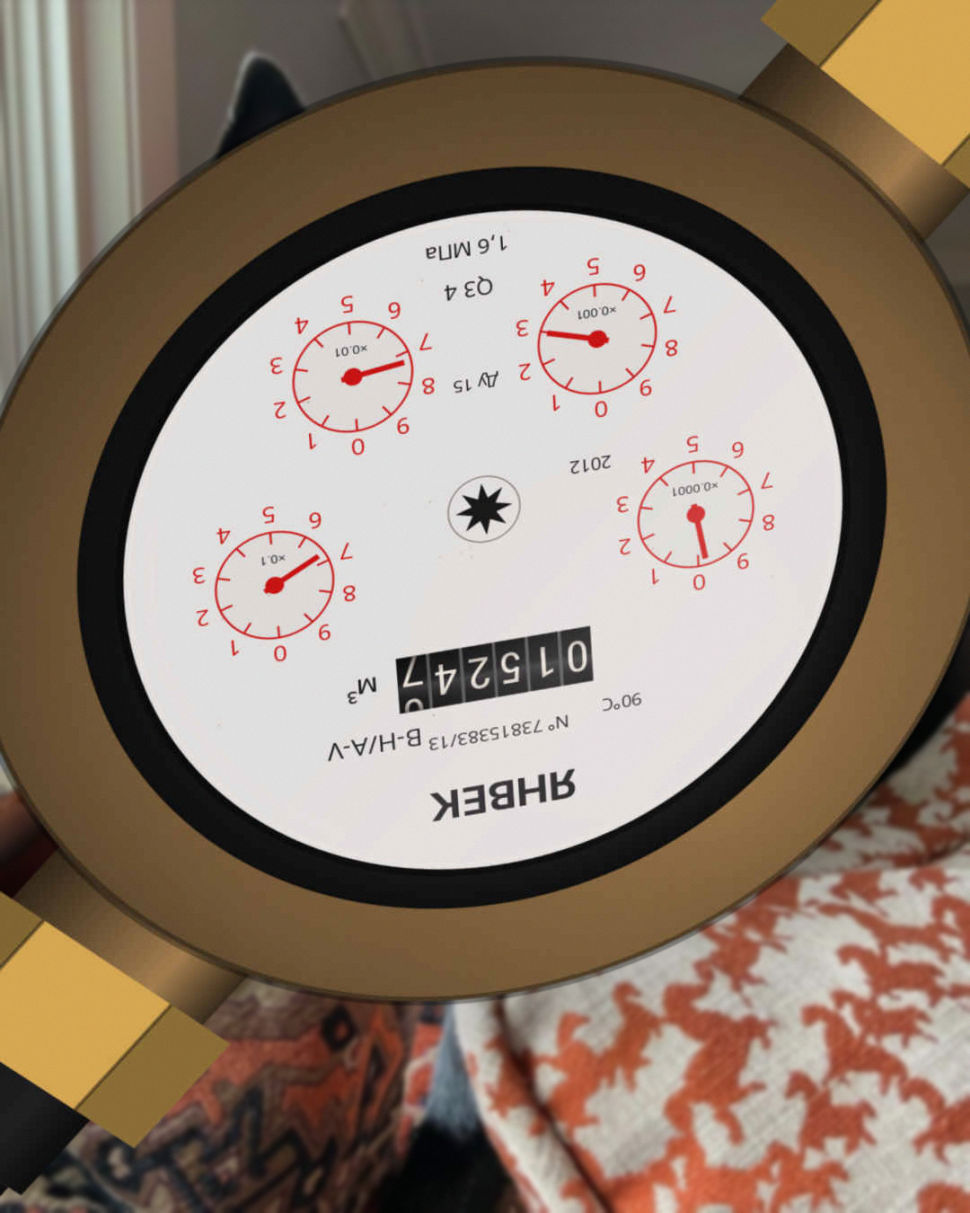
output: 15246.6729 m³
